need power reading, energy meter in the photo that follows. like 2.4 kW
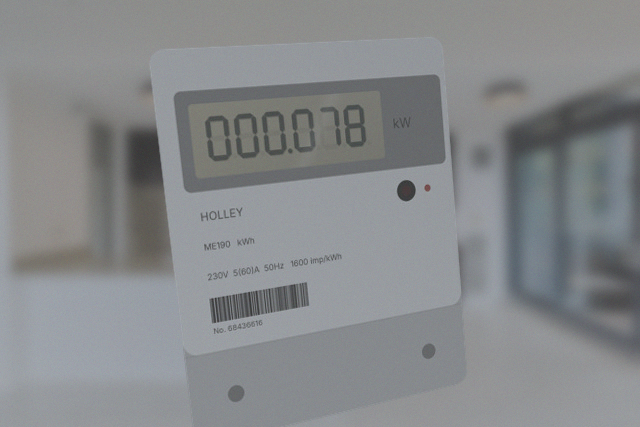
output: 0.078 kW
